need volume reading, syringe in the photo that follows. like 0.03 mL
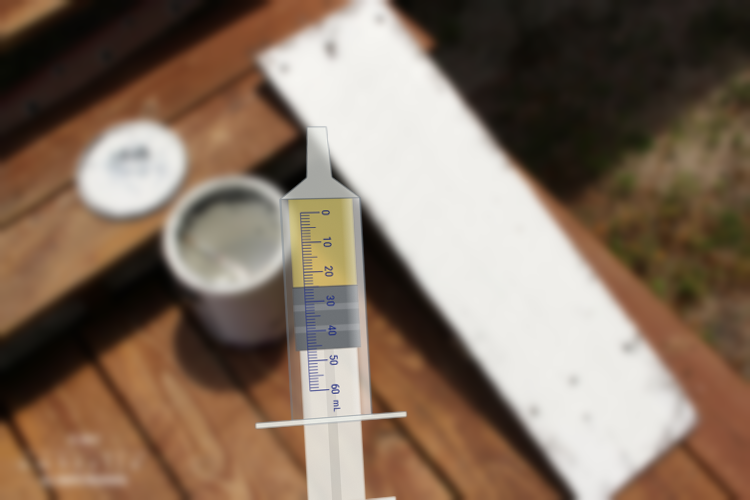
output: 25 mL
